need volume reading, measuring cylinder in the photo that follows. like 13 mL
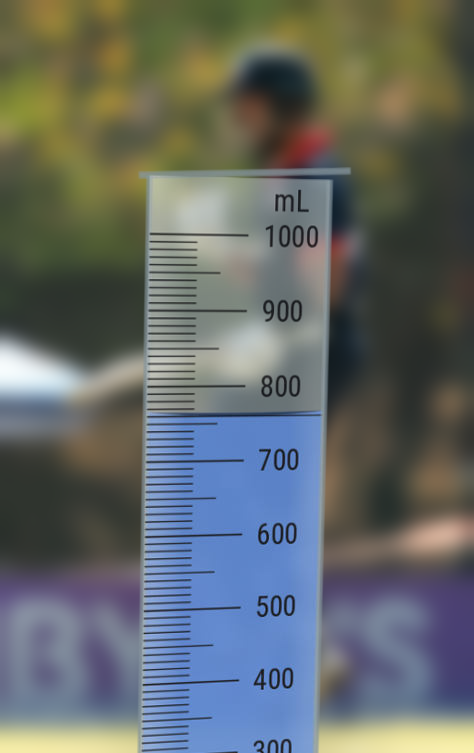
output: 760 mL
